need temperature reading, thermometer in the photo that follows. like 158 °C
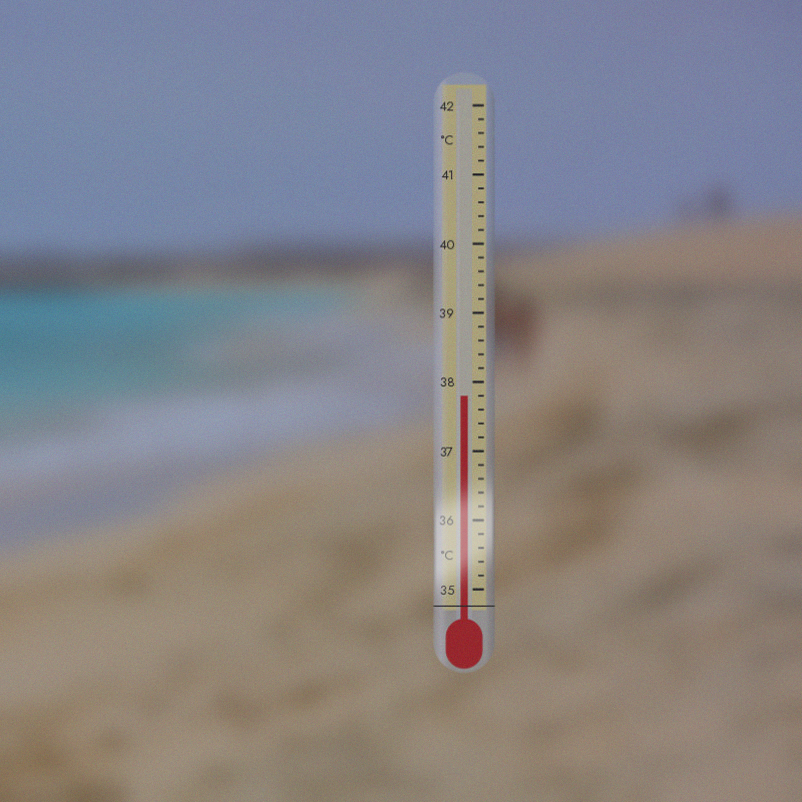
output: 37.8 °C
